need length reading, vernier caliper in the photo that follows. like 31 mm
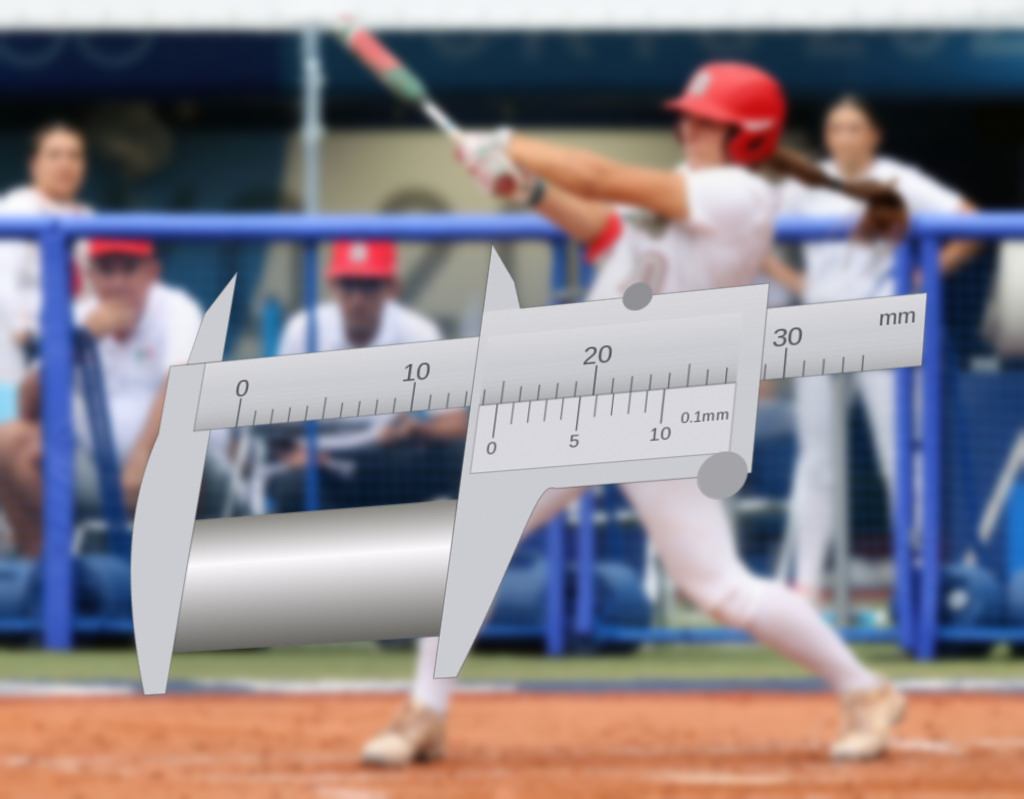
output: 14.8 mm
